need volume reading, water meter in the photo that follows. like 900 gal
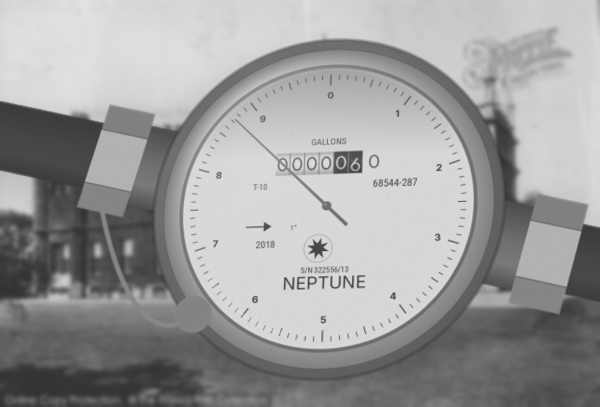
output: 58.7 gal
